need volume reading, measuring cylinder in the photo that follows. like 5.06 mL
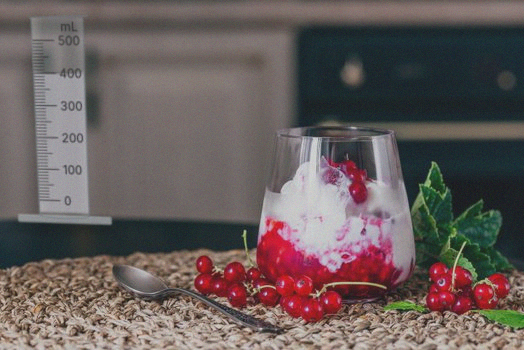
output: 400 mL
